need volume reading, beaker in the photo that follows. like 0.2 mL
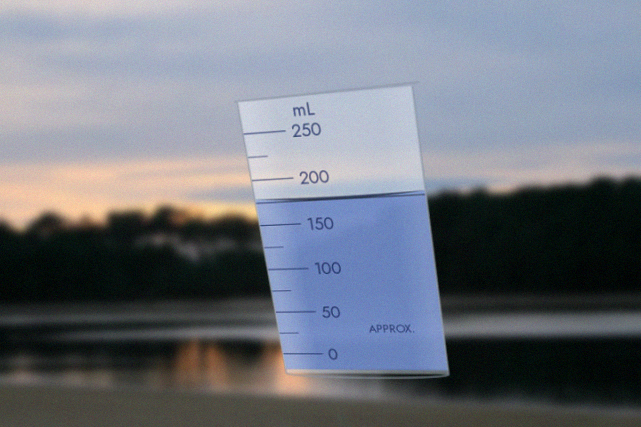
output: 175 mL
